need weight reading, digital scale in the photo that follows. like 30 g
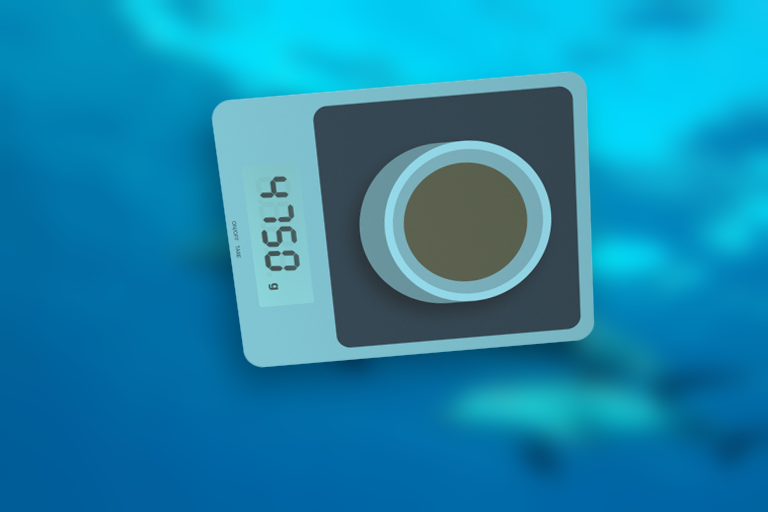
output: 4750 g
